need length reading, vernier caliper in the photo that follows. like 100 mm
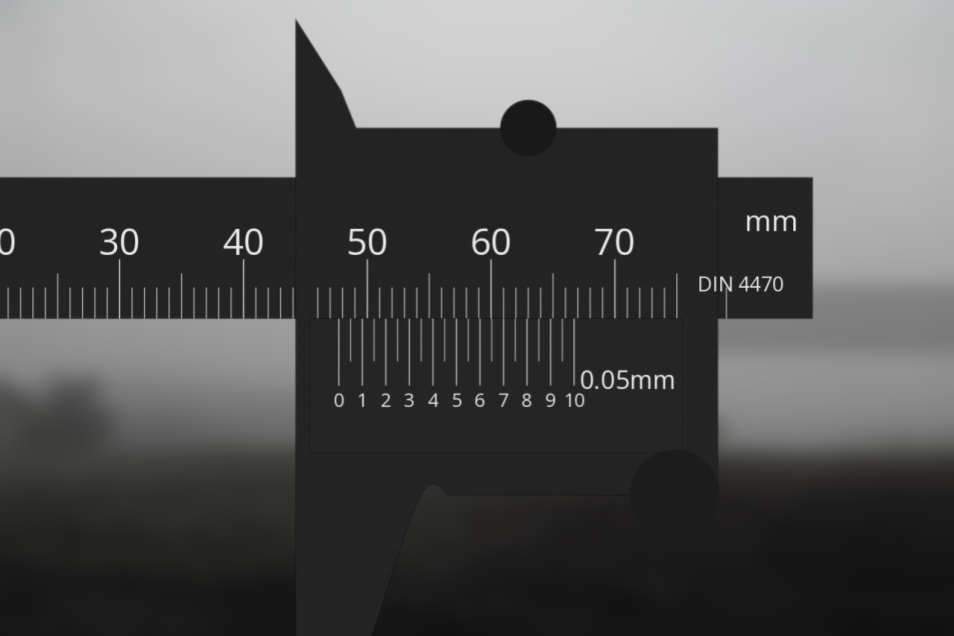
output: 47.7 mm
